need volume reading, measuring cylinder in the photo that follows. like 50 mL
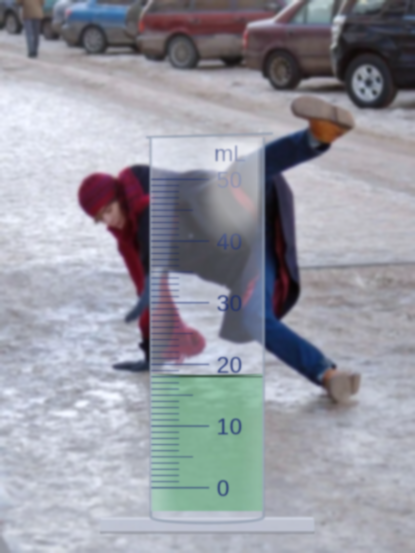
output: 18 mL
